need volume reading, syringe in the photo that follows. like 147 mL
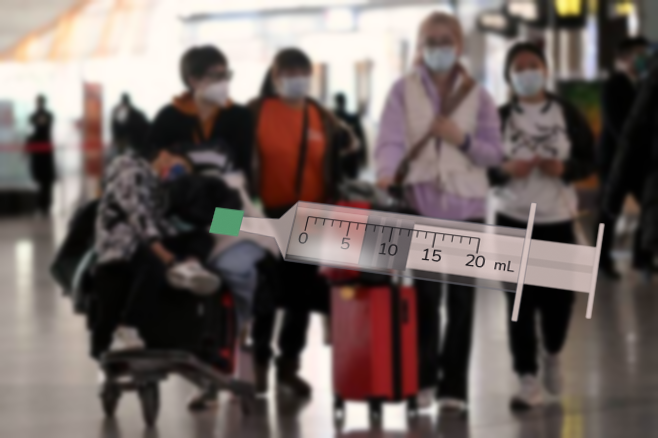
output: 7 mL
